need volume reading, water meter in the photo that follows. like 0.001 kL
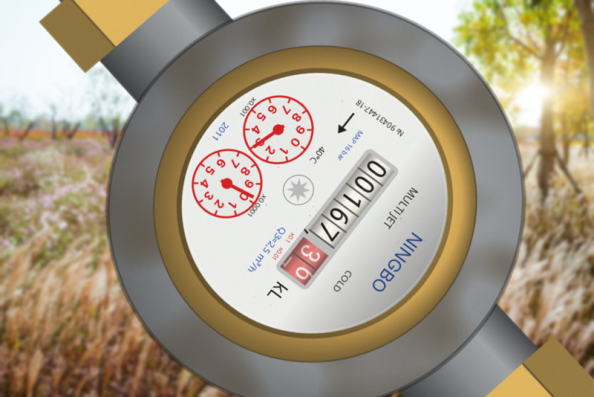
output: 167.3629 kL
